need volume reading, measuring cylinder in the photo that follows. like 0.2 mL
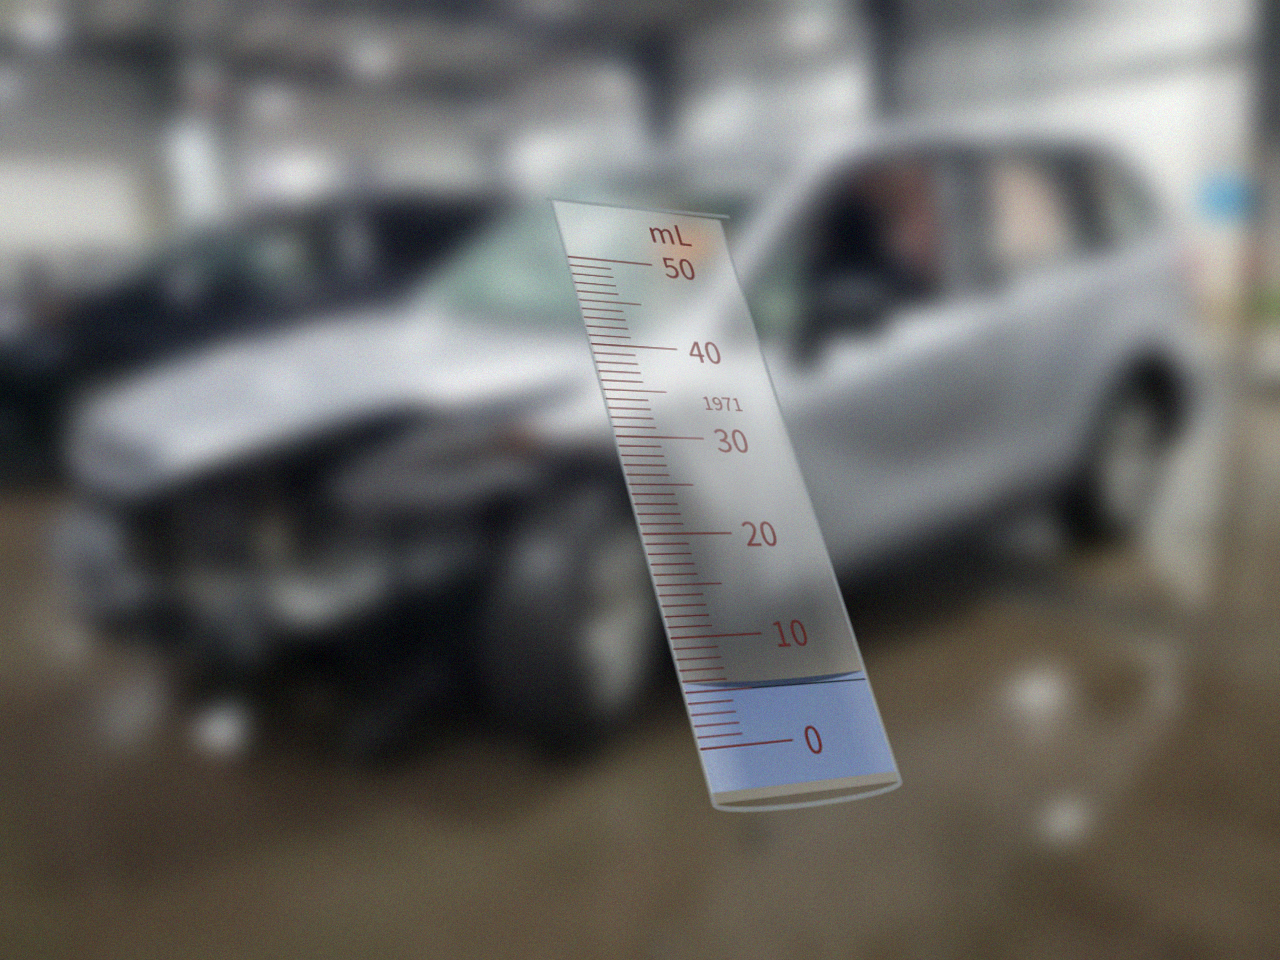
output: 5 mL
